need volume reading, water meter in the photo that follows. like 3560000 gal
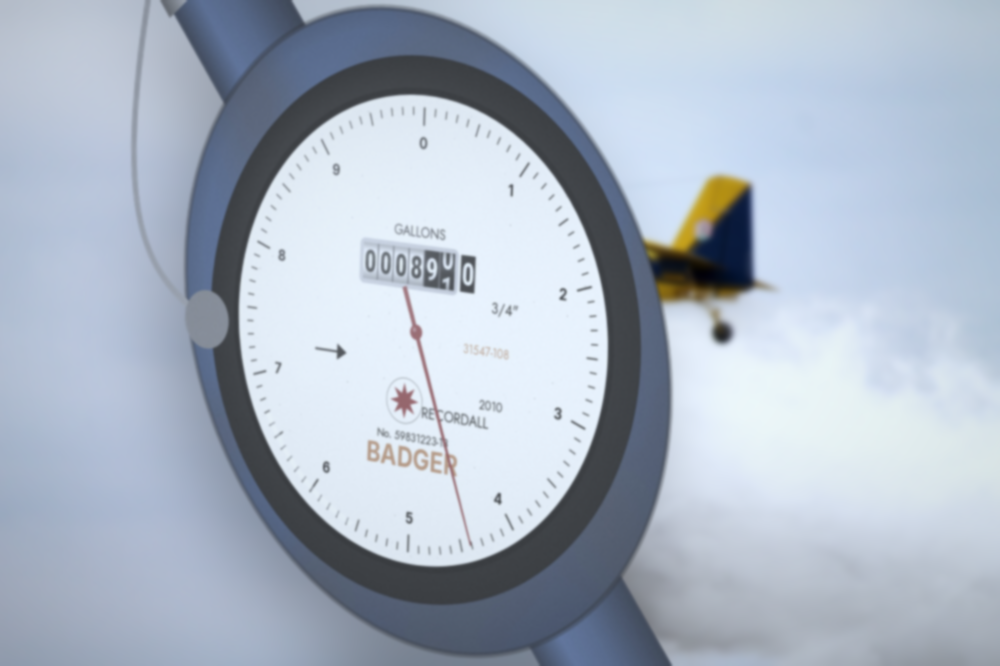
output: 8904.4 gal
